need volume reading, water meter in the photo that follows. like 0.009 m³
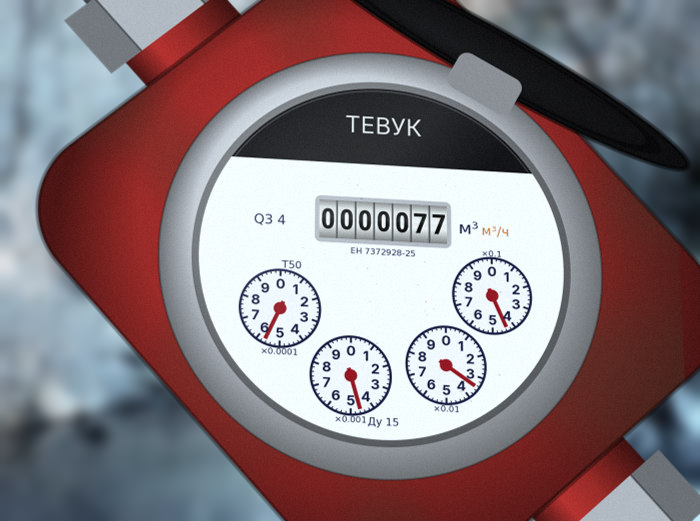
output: 77.4345 m³
